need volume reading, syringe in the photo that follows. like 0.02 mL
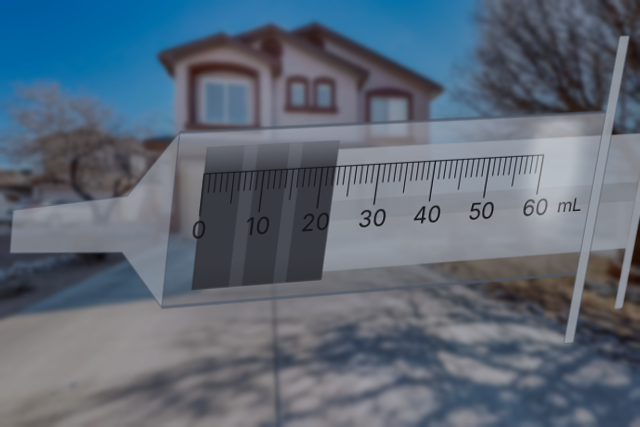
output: 0 mL
